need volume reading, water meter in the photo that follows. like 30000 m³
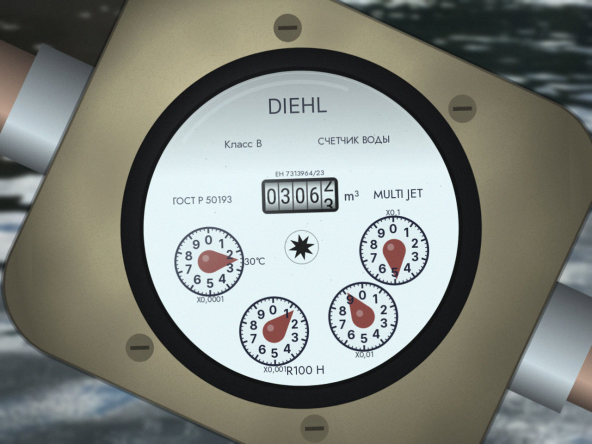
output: 3062.4912 m³
